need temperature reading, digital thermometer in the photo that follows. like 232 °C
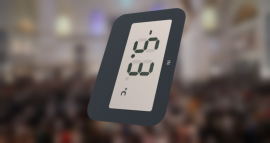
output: -5.3 °C
